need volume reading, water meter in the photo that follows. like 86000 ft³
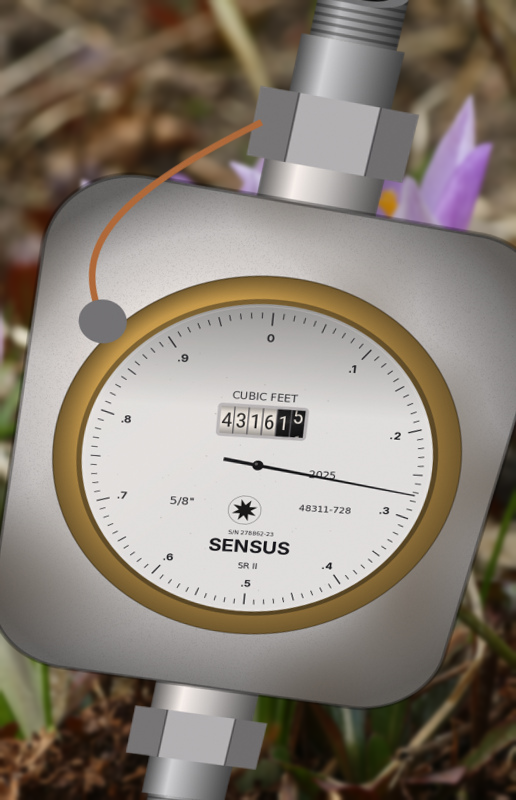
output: 431615.27 ft³
